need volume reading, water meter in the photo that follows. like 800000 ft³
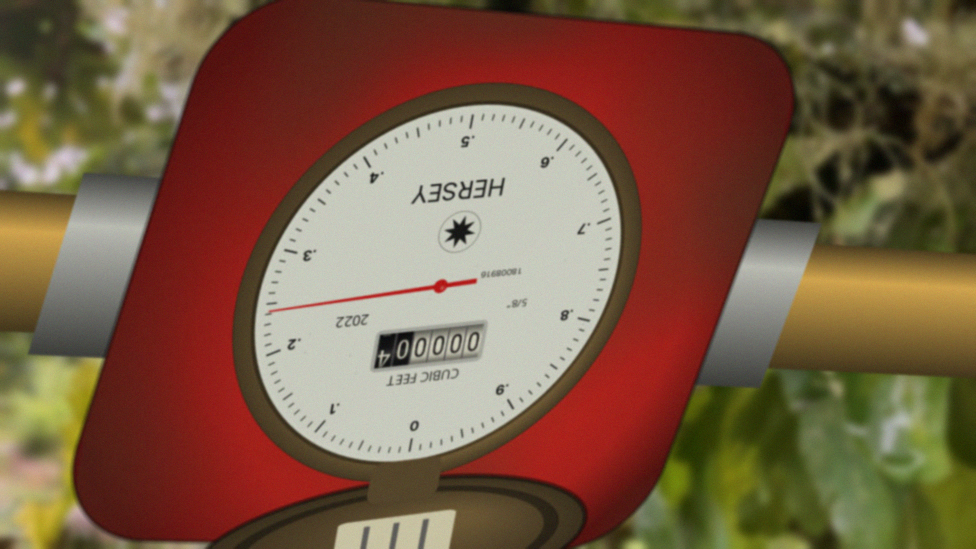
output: 4.24 ft³
